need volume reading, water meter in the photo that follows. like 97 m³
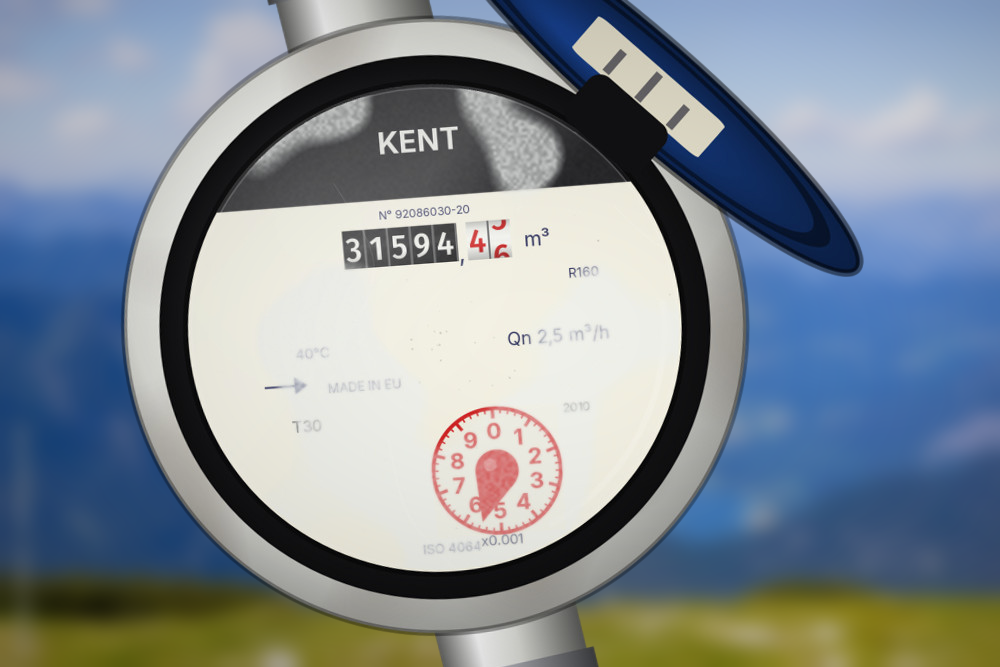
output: 31594.455 m³
